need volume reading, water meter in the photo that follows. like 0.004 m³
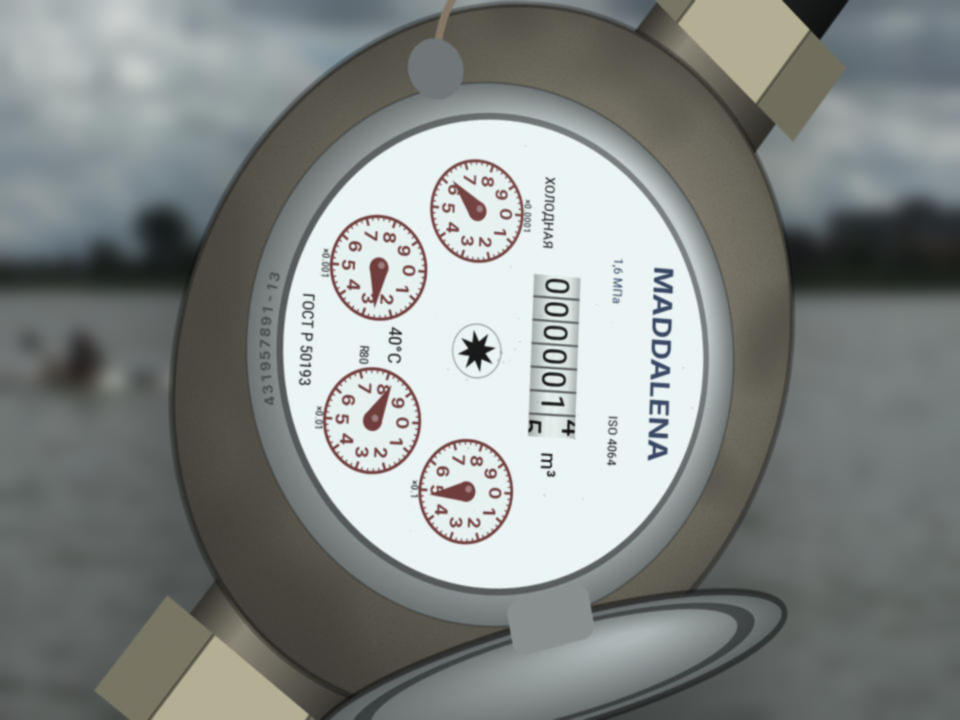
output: 14.4826 m³
